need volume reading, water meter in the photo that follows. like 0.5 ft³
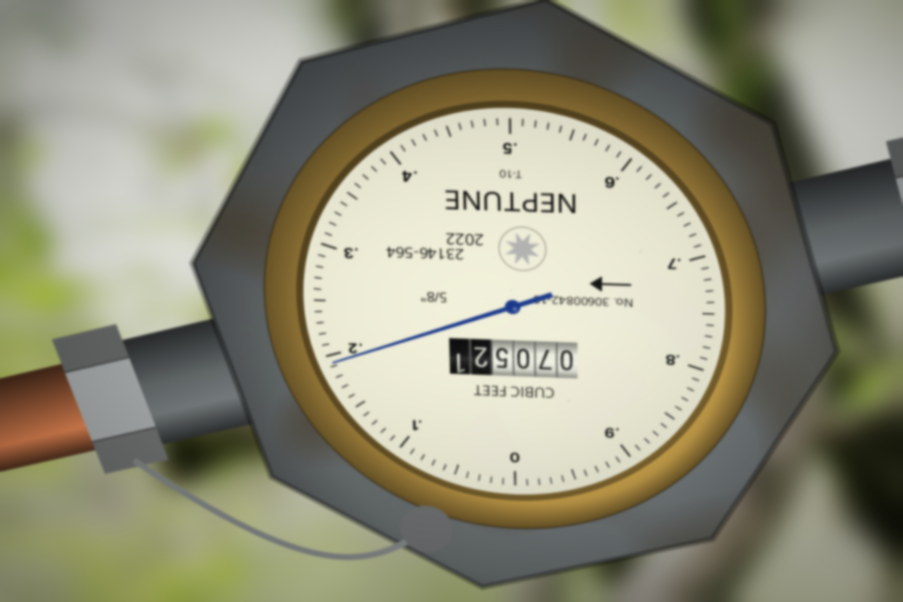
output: 70521.19 ft³
